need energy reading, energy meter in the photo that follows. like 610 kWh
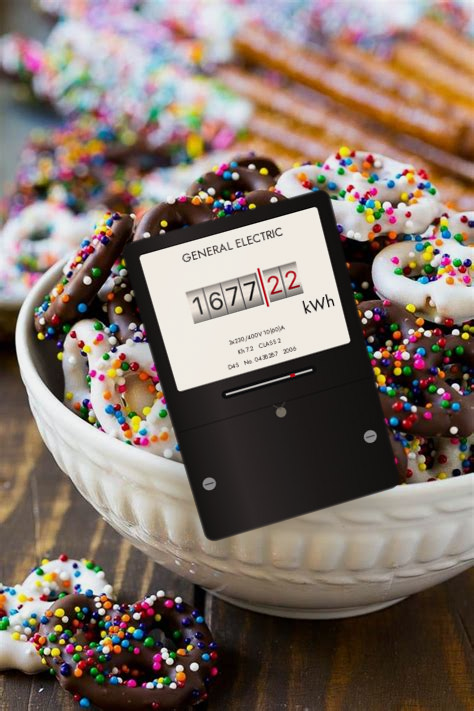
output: 1677.22 kWh
